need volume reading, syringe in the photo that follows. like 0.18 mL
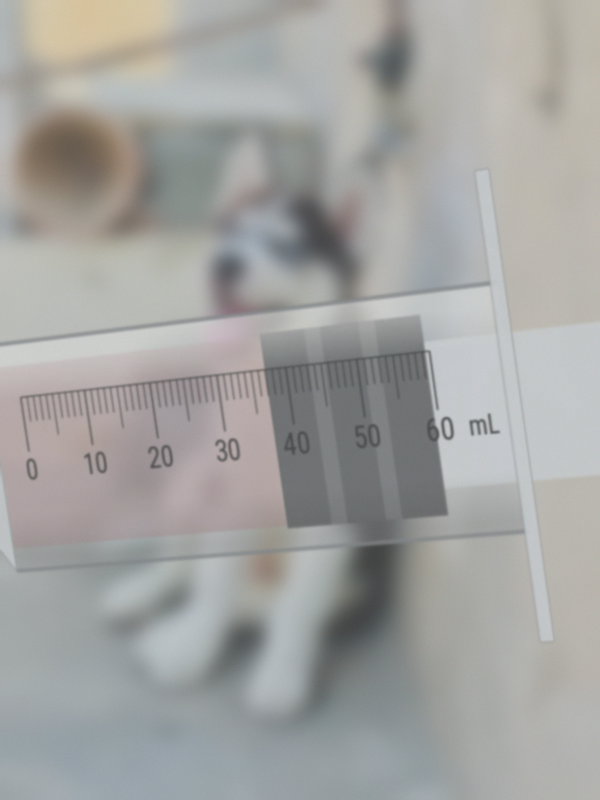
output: 37 mL
